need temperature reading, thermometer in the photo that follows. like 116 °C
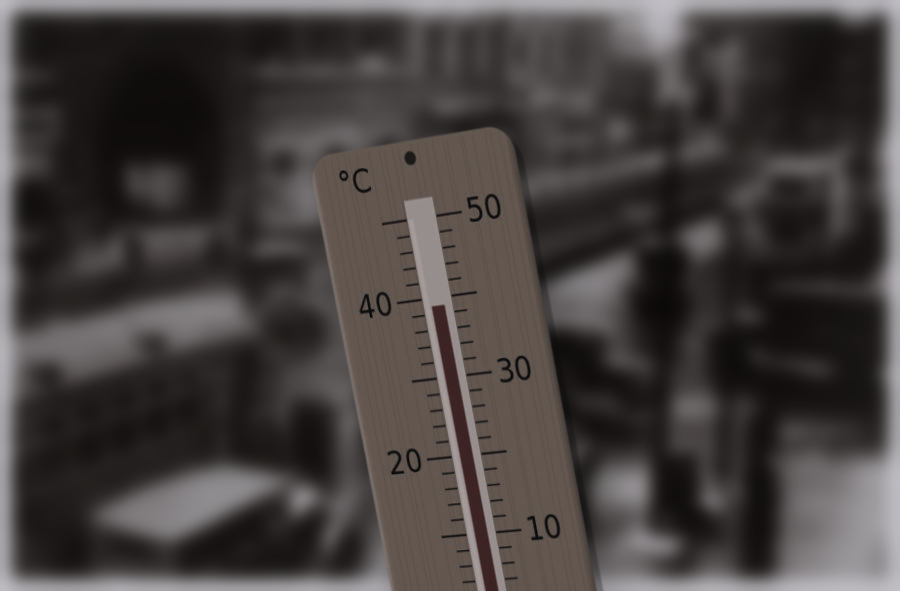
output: 39 °C
